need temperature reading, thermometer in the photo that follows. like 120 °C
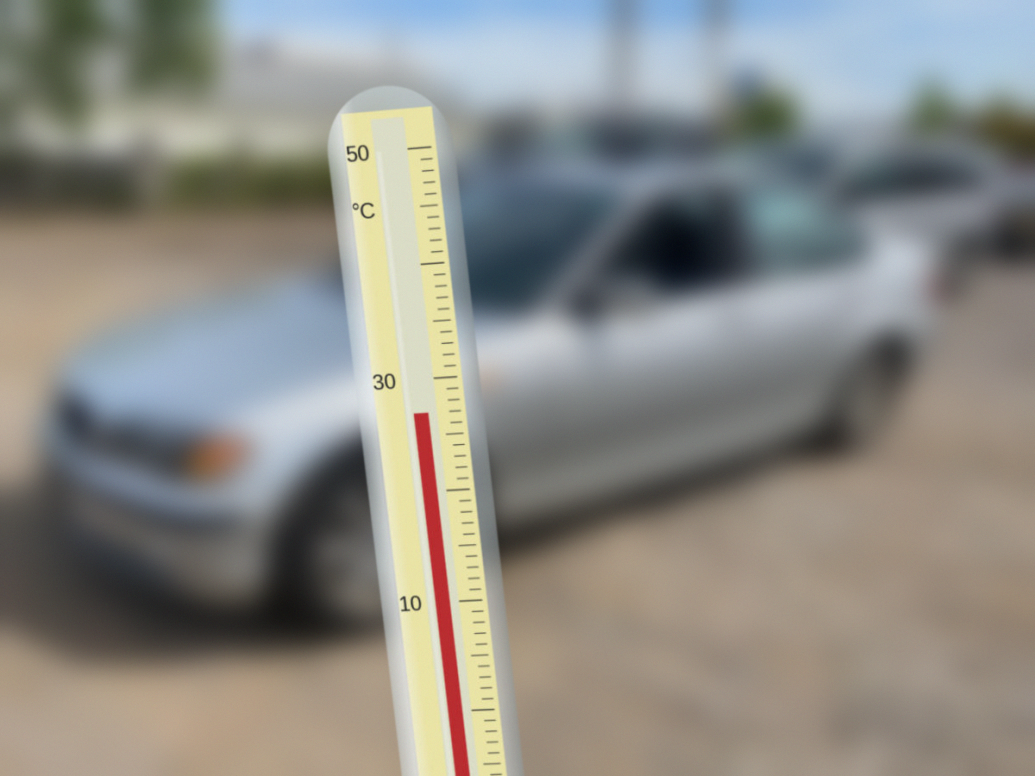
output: 27 °C
